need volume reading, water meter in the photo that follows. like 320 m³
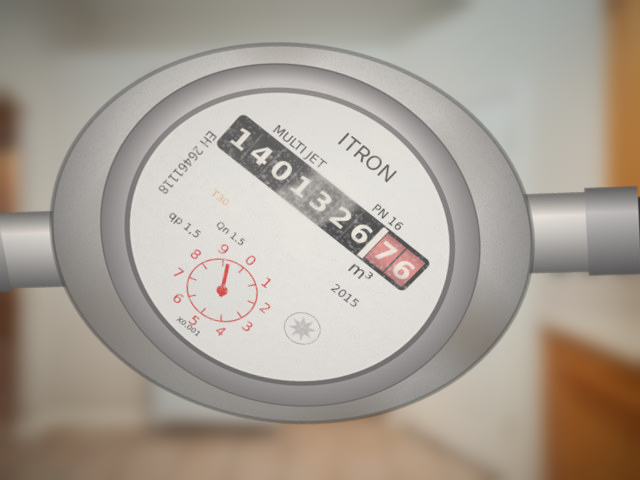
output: 1401326.759 m³
